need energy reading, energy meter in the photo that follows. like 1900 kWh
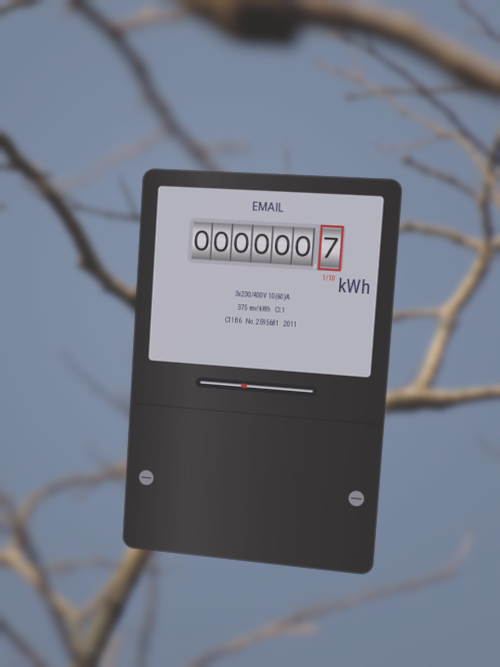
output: 0.7 kWh
